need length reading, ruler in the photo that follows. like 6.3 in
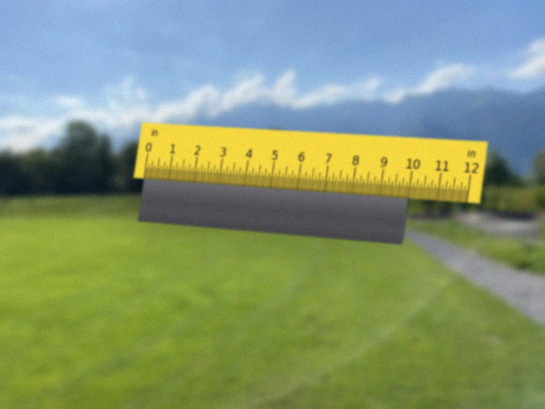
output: 10 in
